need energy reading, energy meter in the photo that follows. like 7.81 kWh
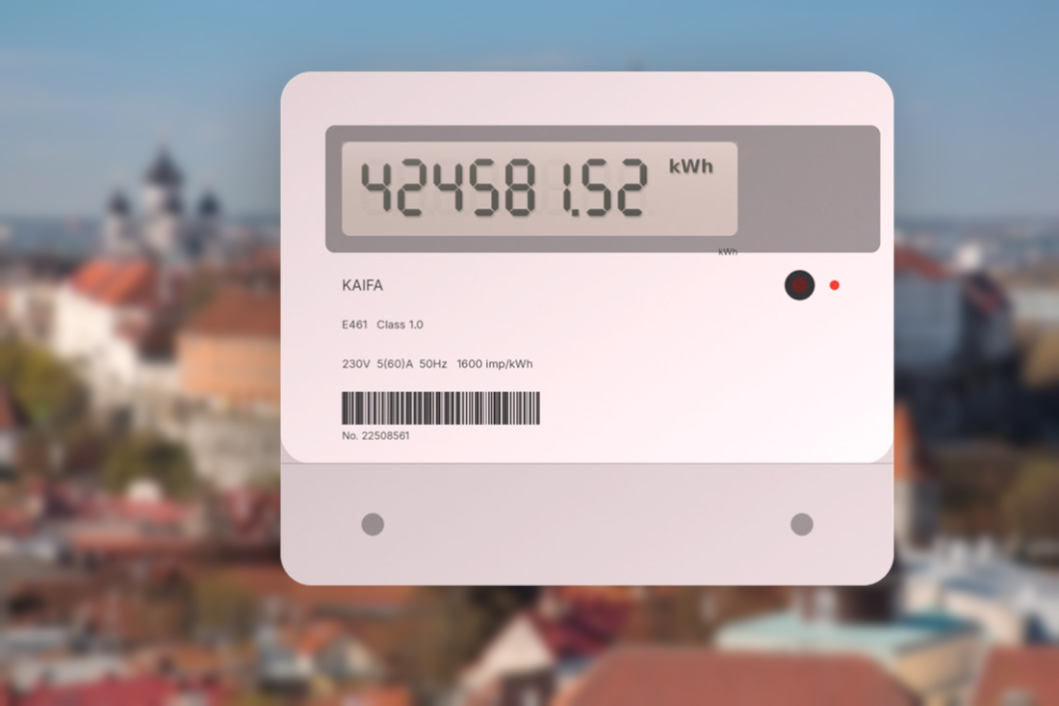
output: 424581.52 kWh
